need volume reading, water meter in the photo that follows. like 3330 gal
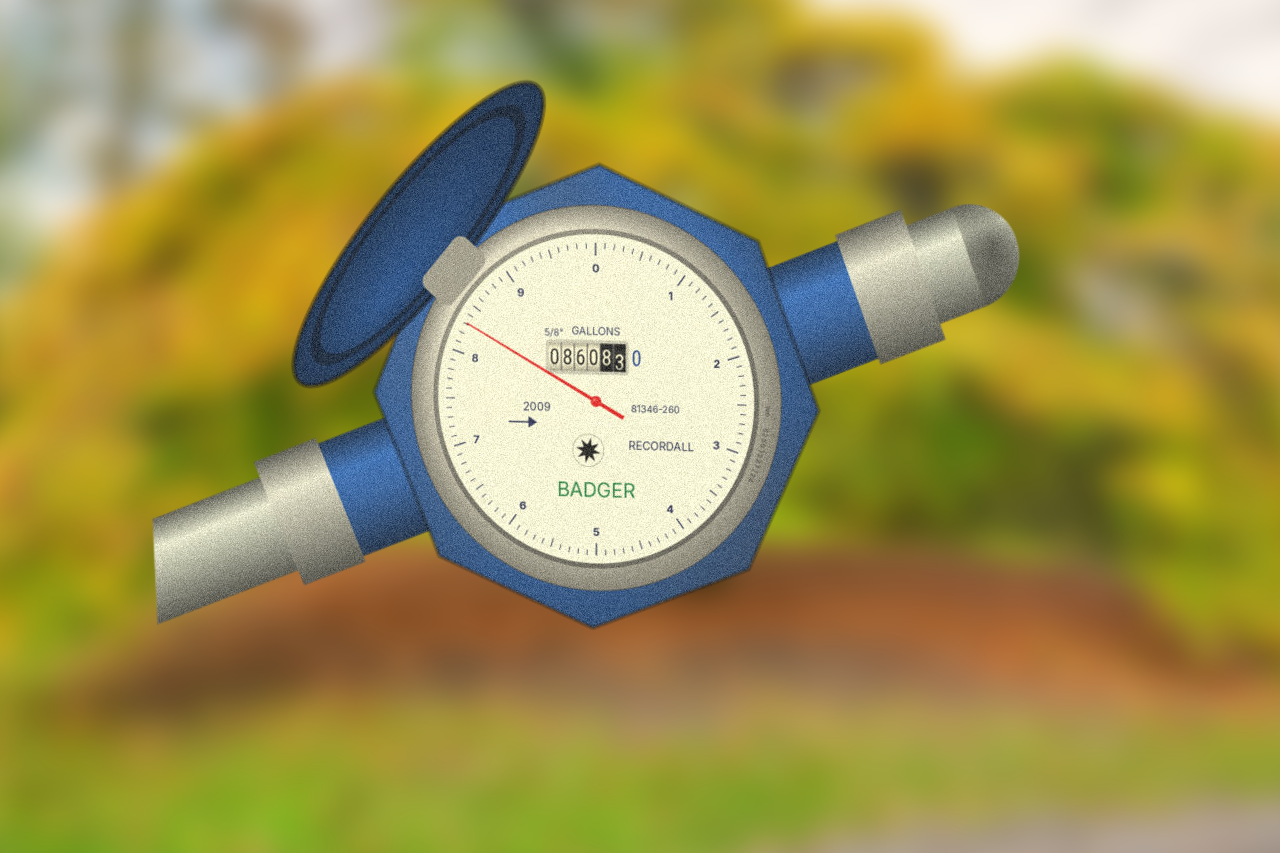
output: 860828.3 gal
